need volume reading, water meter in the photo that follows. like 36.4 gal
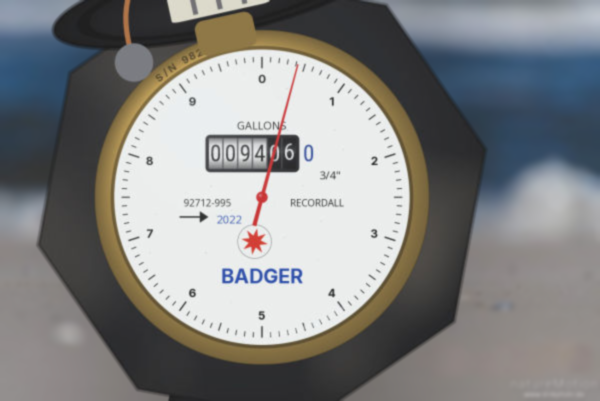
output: 94060.4 gal
